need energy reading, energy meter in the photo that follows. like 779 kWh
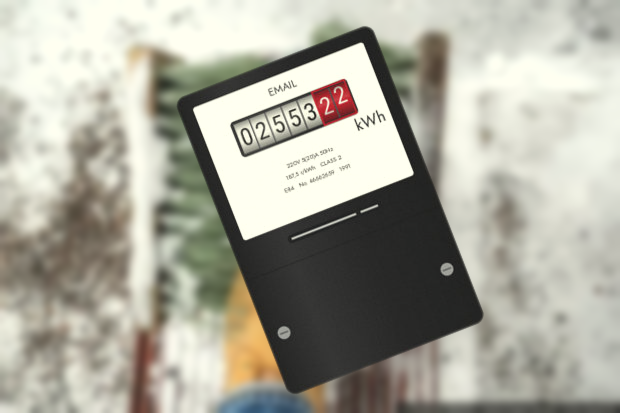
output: 2553.22 kWh
